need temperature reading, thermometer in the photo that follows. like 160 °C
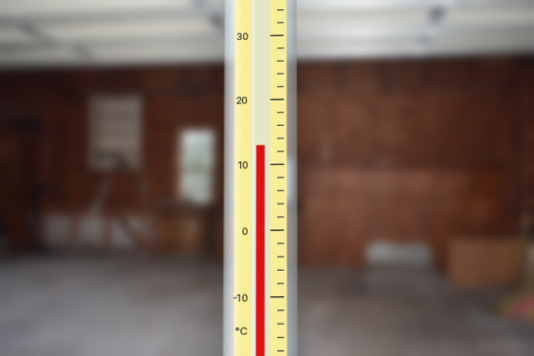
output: 13 °C
